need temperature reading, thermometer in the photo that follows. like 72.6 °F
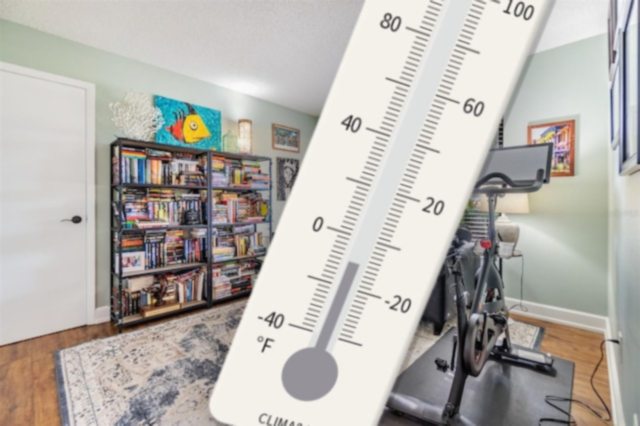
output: -10 °F
